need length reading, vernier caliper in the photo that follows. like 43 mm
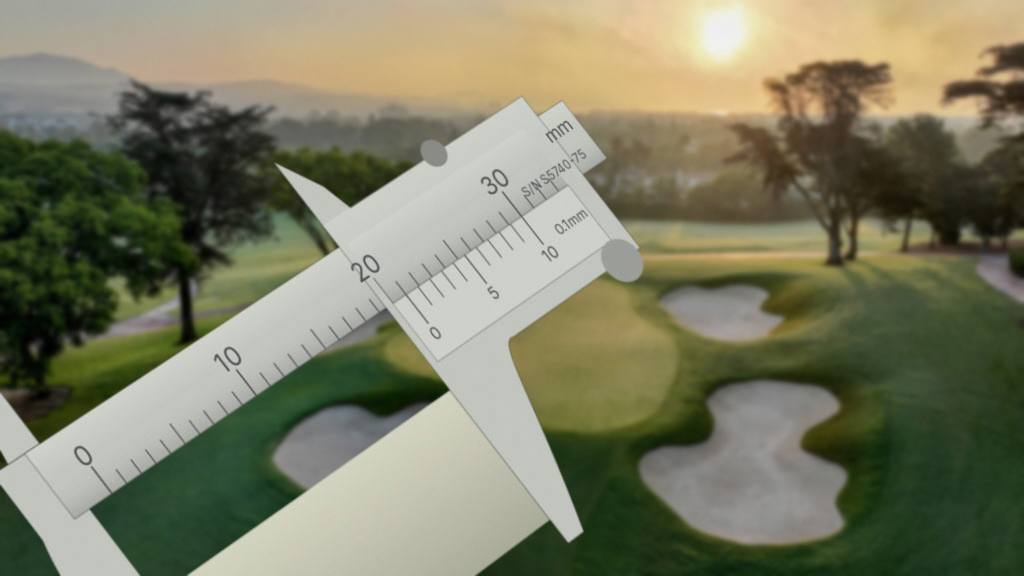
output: 21.0 mm
